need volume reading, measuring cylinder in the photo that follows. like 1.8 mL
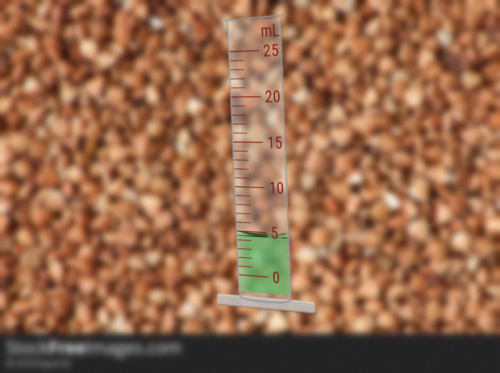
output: 4.5 mL
